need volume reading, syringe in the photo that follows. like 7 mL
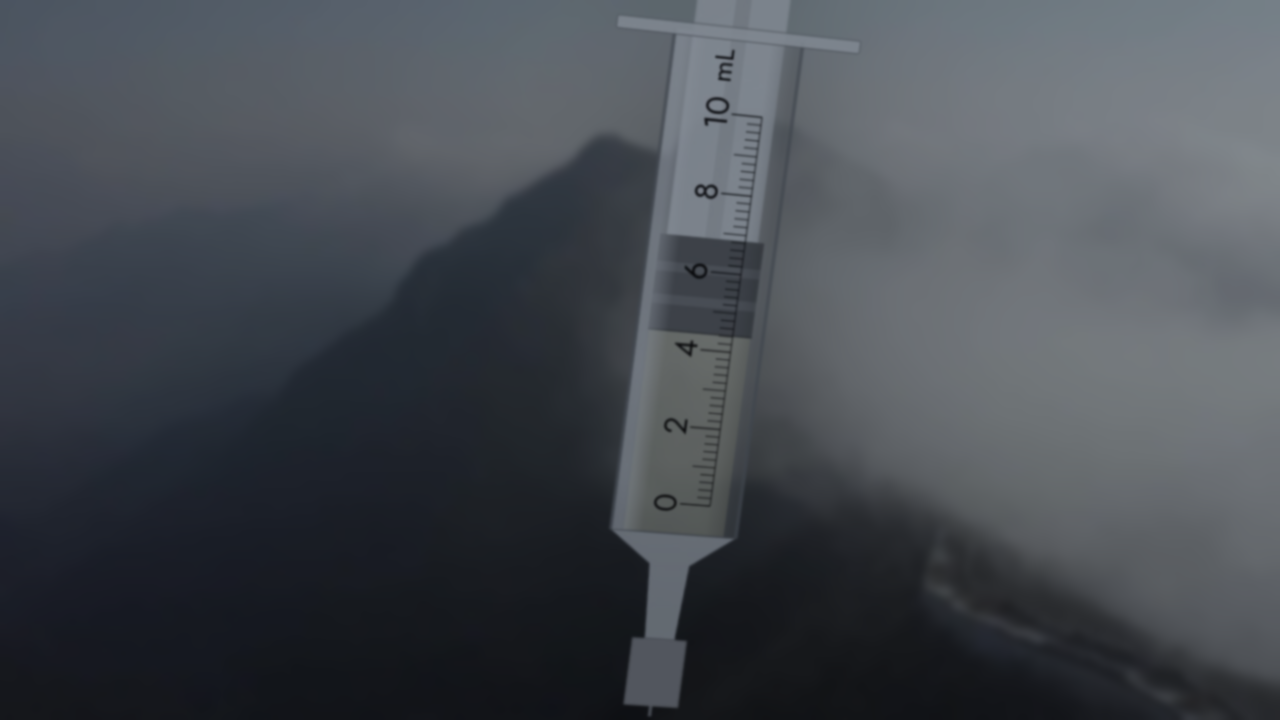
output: 4.4 mL
